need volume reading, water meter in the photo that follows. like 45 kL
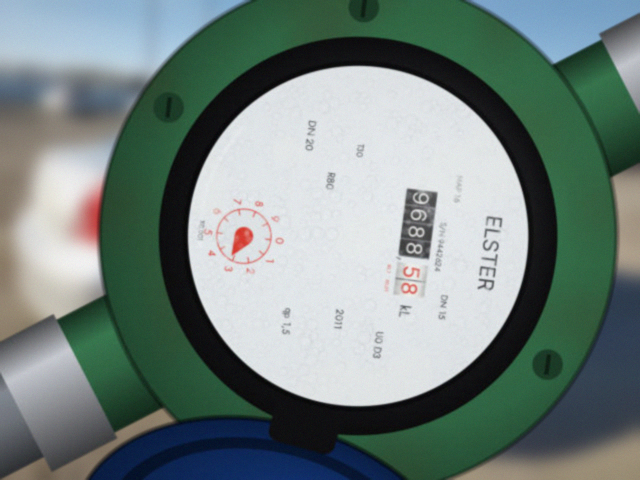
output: 9688.583 kL
